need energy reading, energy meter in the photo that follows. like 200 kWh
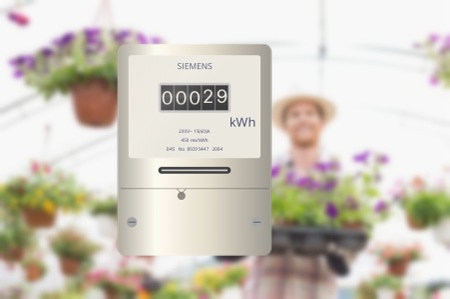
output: 29 kWh
